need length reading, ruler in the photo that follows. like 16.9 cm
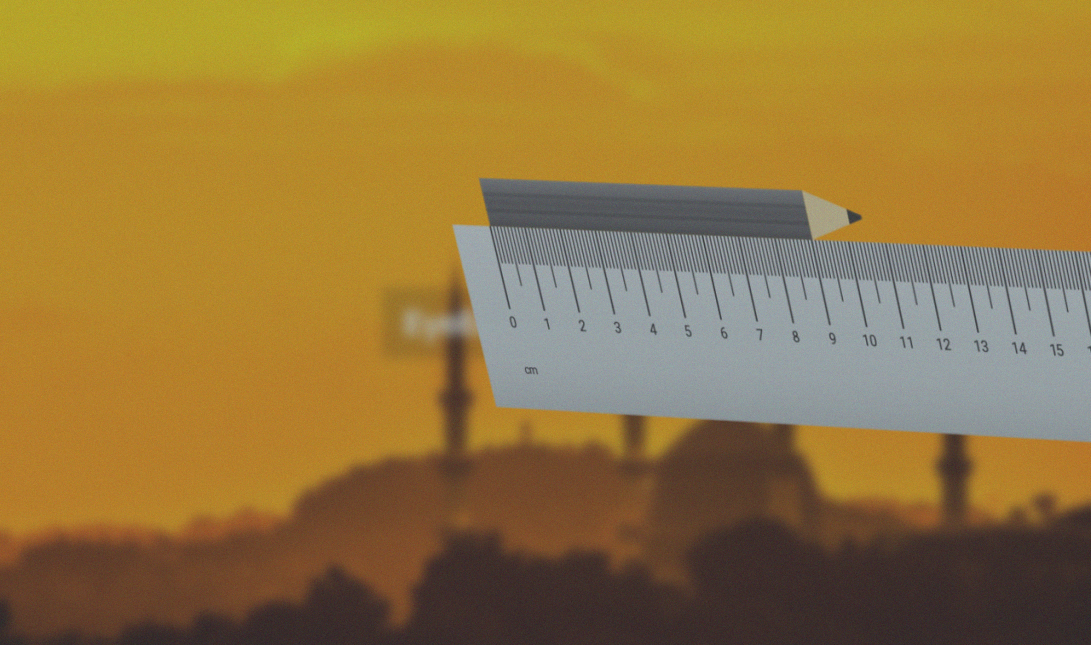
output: 10.5 cm
